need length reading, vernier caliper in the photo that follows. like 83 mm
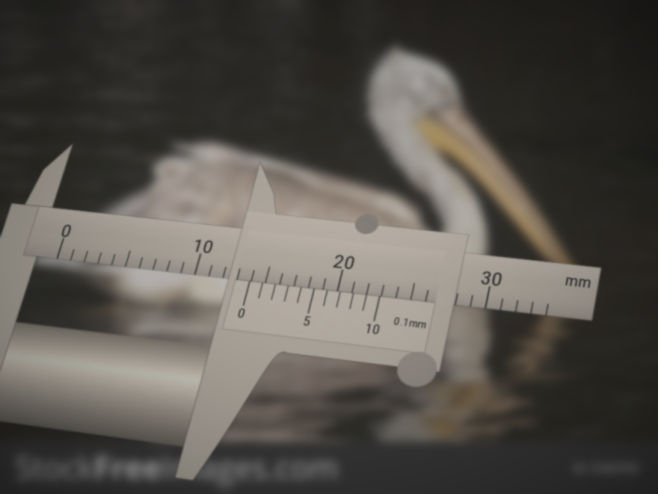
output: 13.9 mm
